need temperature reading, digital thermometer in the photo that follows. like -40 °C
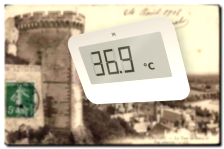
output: 36.9 °C
